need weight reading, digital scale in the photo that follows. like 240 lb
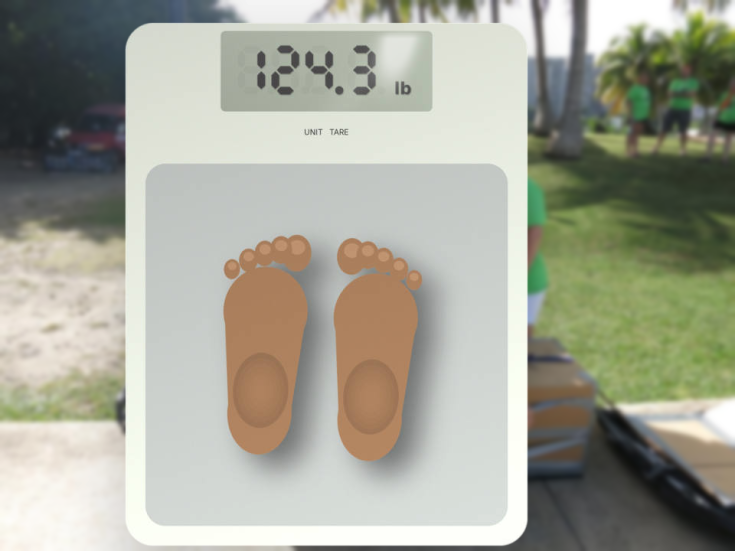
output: 124.3 lb
